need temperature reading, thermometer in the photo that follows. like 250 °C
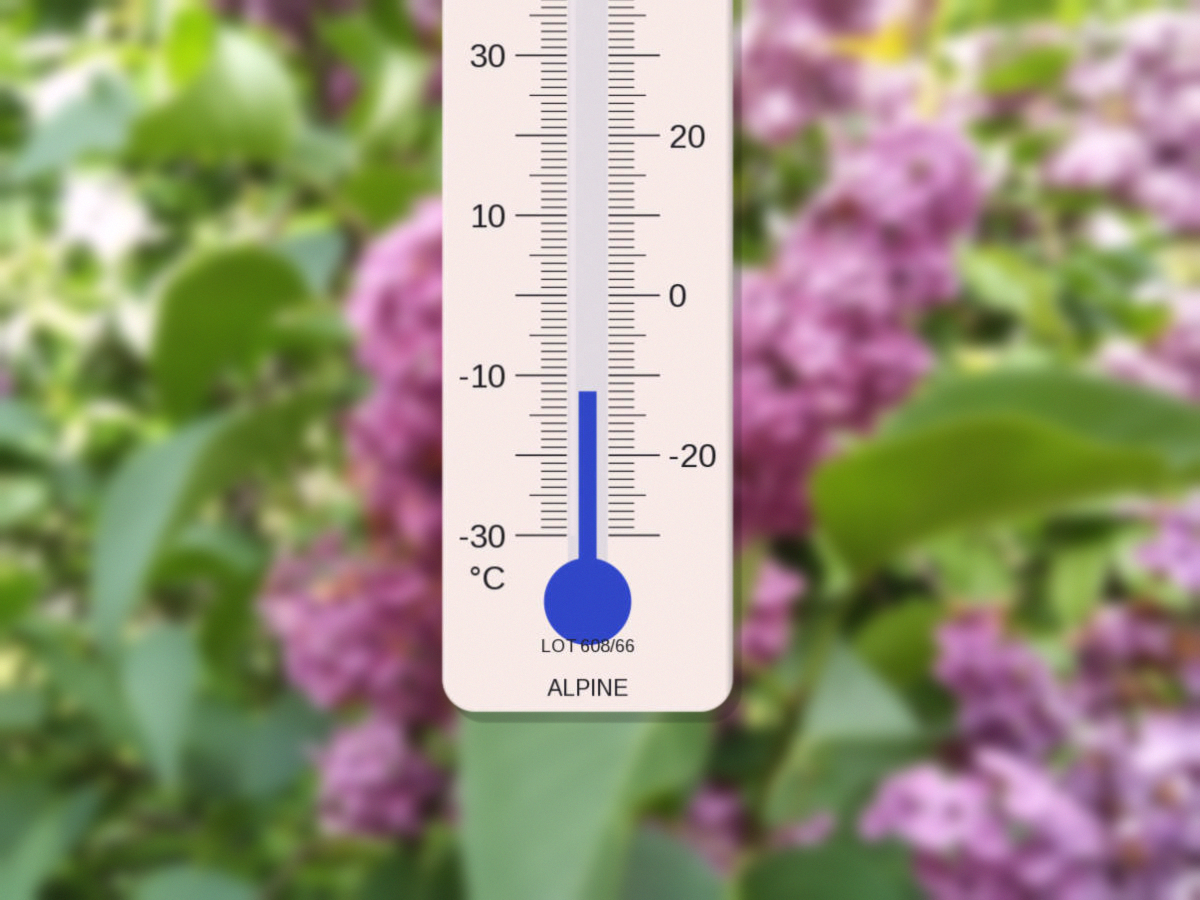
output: -12 °C
